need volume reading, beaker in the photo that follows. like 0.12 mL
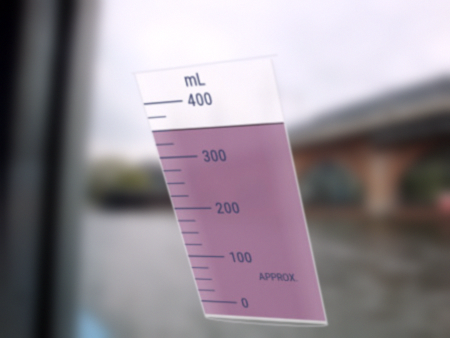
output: 350 mL
